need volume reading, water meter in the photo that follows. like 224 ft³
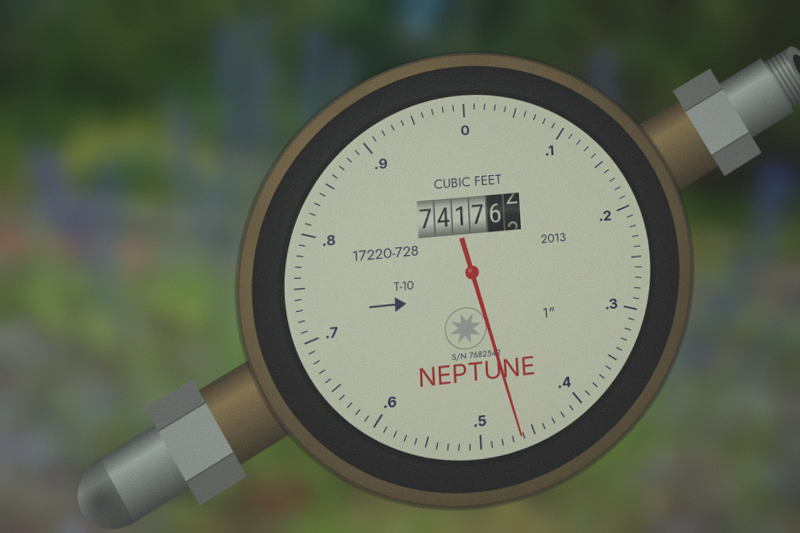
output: 741762.46 ft³
